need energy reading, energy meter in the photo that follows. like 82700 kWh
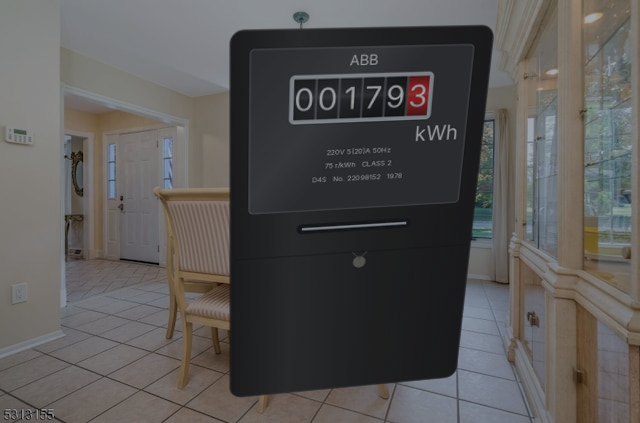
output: 179.3 kWh
